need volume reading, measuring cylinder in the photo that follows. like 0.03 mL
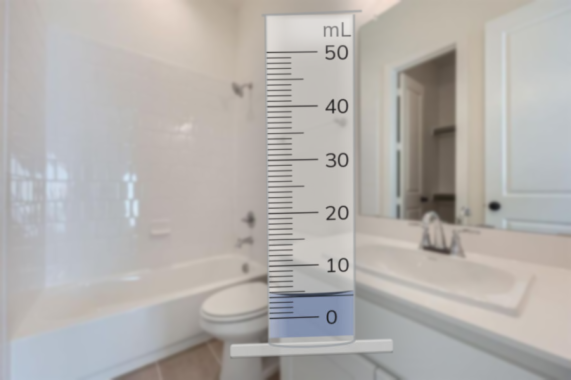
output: 4 mL
